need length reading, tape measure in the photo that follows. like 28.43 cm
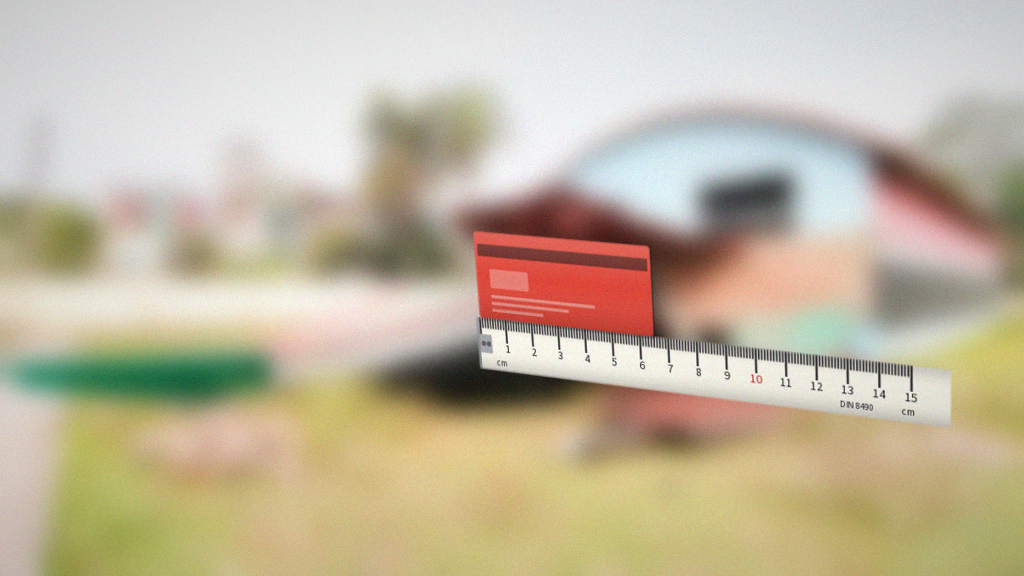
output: 6.5 cm
